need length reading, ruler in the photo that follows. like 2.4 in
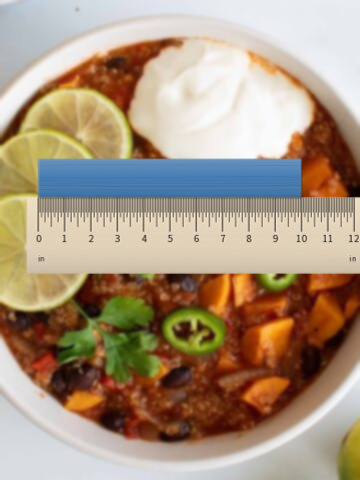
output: 10 in
